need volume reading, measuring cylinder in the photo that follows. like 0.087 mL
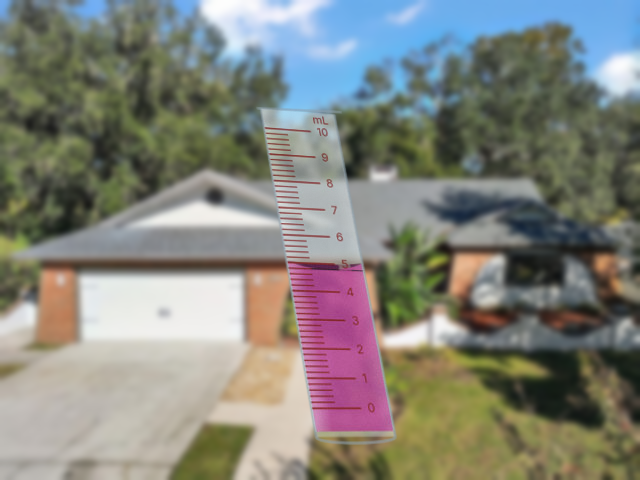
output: 4.8 mL
